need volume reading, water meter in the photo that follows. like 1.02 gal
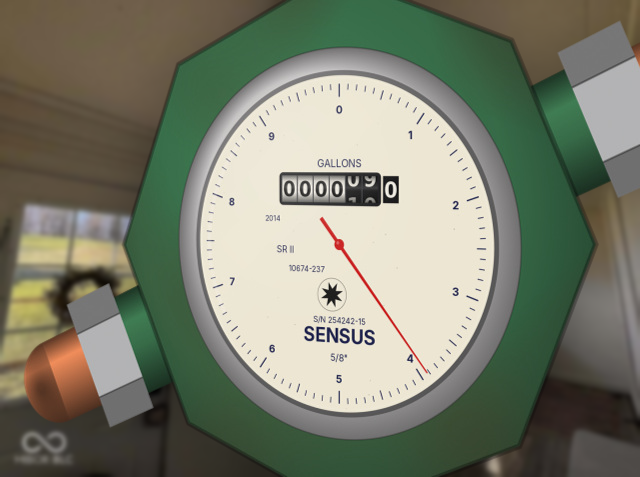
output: 93.9 gal
